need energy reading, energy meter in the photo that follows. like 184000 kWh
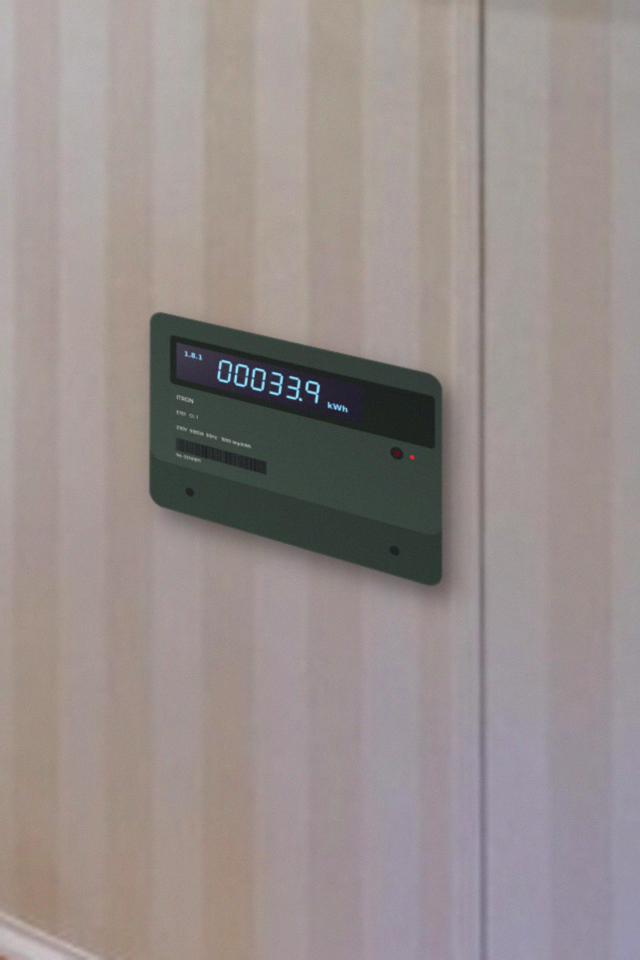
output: 33.9 kWh
